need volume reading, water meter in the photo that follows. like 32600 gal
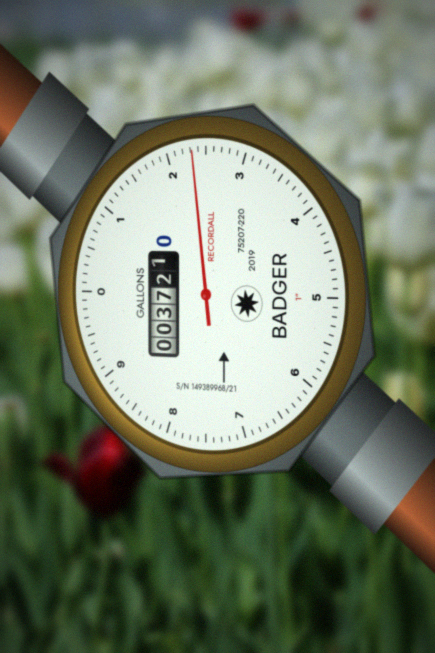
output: 37212.3 gal
